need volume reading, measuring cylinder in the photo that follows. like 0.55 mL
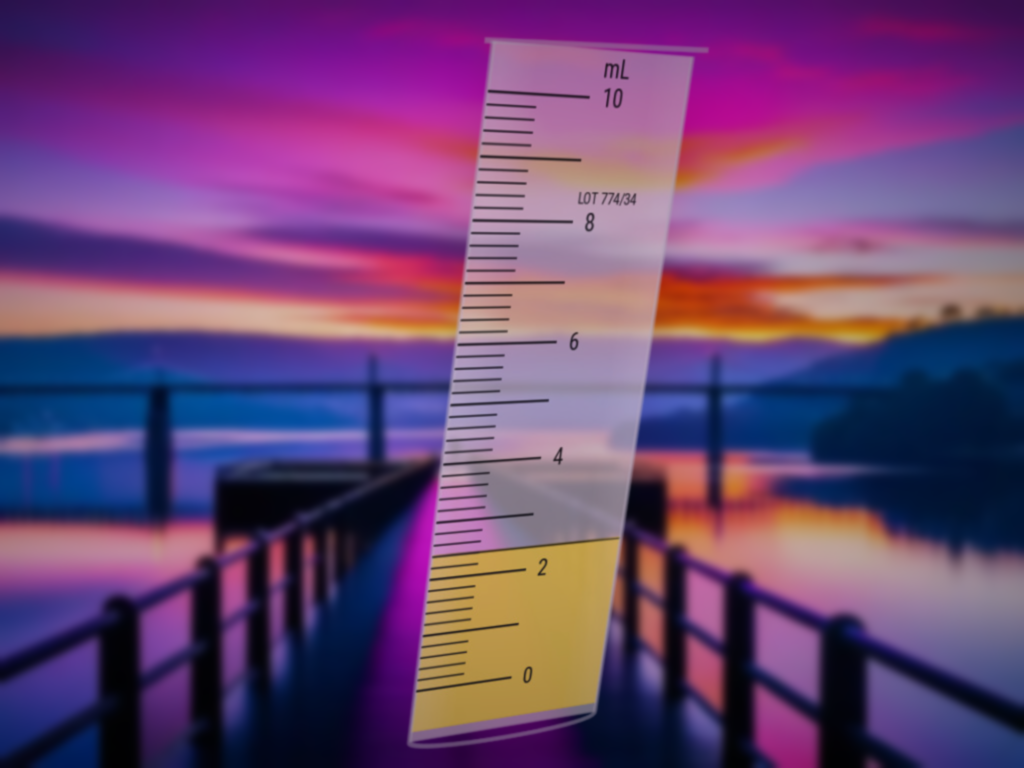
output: 2.4 mL
